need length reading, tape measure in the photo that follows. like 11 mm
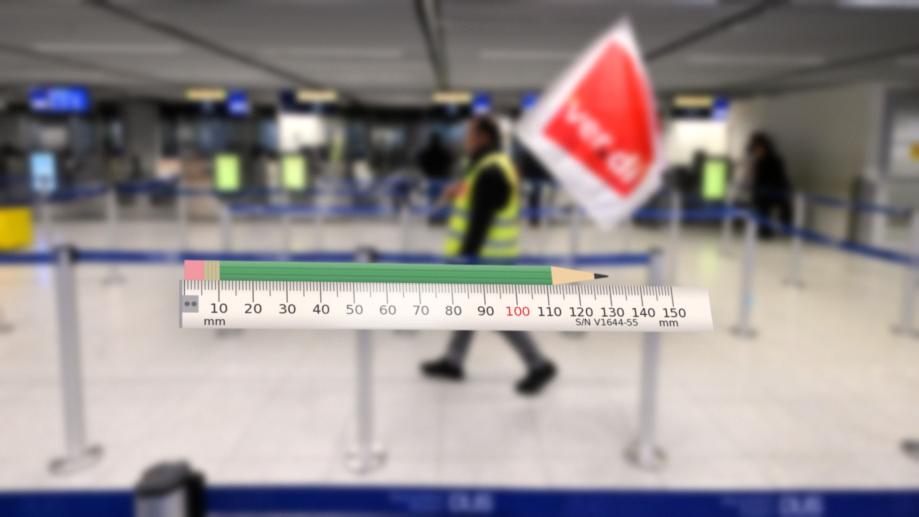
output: 130 mm
